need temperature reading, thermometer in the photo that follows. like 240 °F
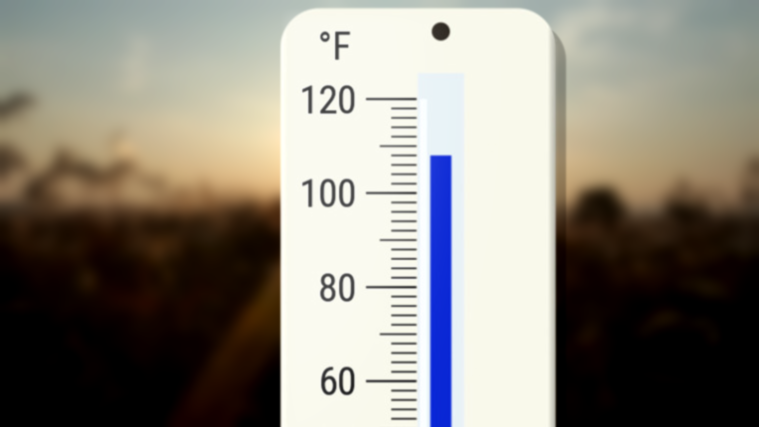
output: 108 °F
